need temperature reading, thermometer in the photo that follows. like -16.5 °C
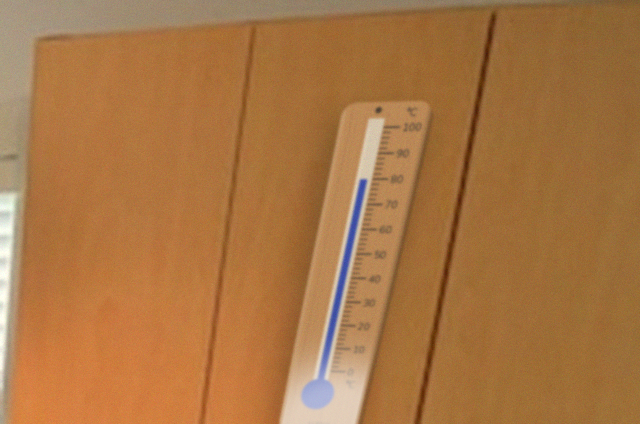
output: 80 °C
